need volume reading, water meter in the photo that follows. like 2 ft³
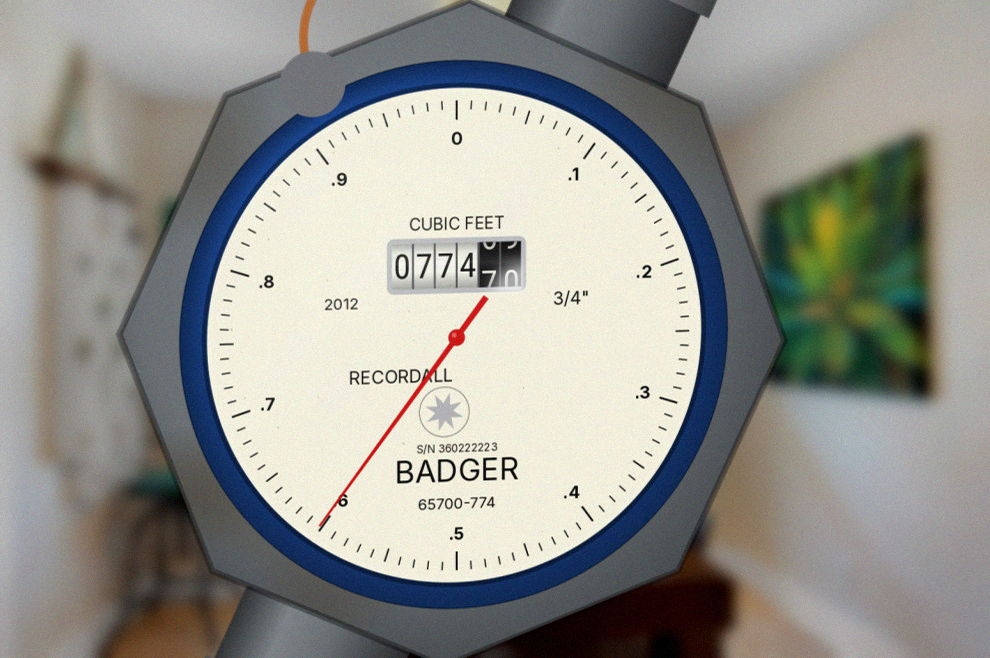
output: 77469.60 ft³
